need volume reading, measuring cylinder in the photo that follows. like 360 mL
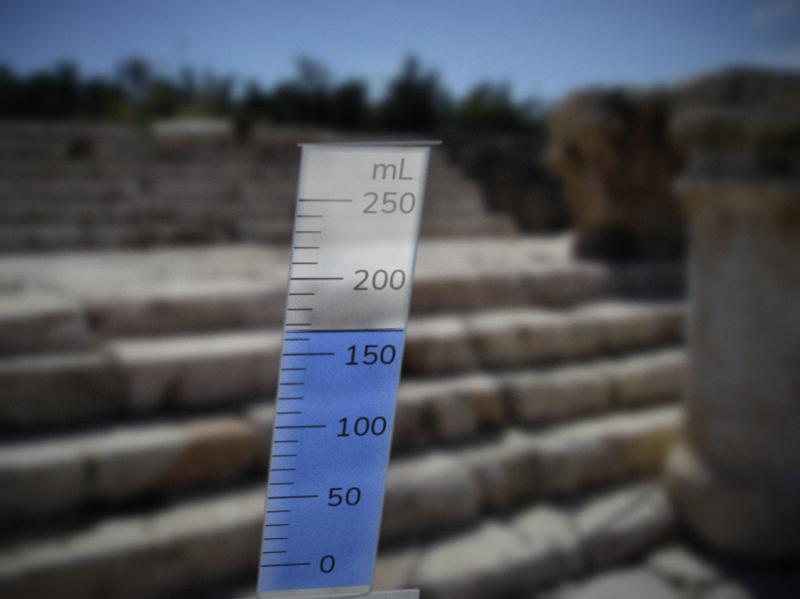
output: 165 mL
